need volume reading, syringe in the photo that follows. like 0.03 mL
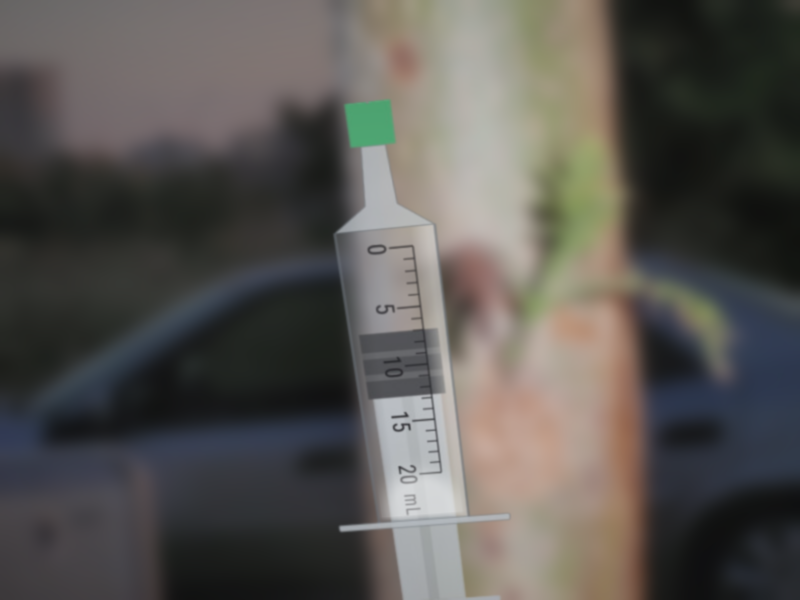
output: 7 mL
